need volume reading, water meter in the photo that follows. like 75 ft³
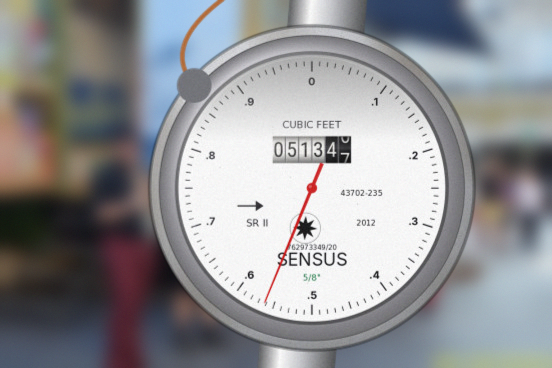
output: 51346.56 ft³
